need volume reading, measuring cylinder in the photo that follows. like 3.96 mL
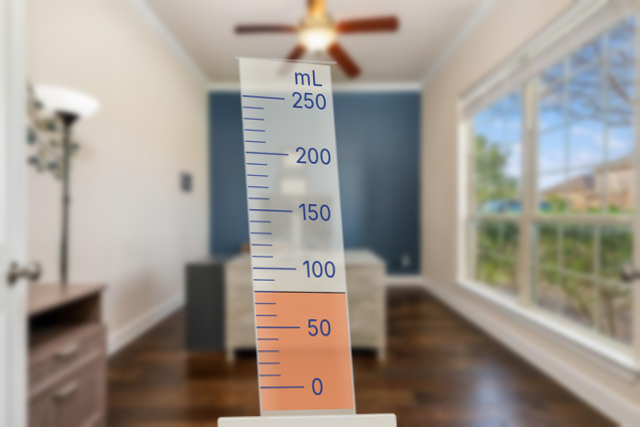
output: 80 mL
